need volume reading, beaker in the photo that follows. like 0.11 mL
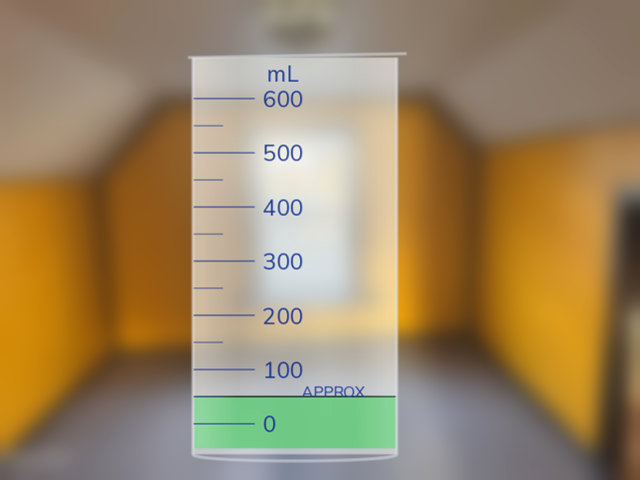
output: 50 mL
